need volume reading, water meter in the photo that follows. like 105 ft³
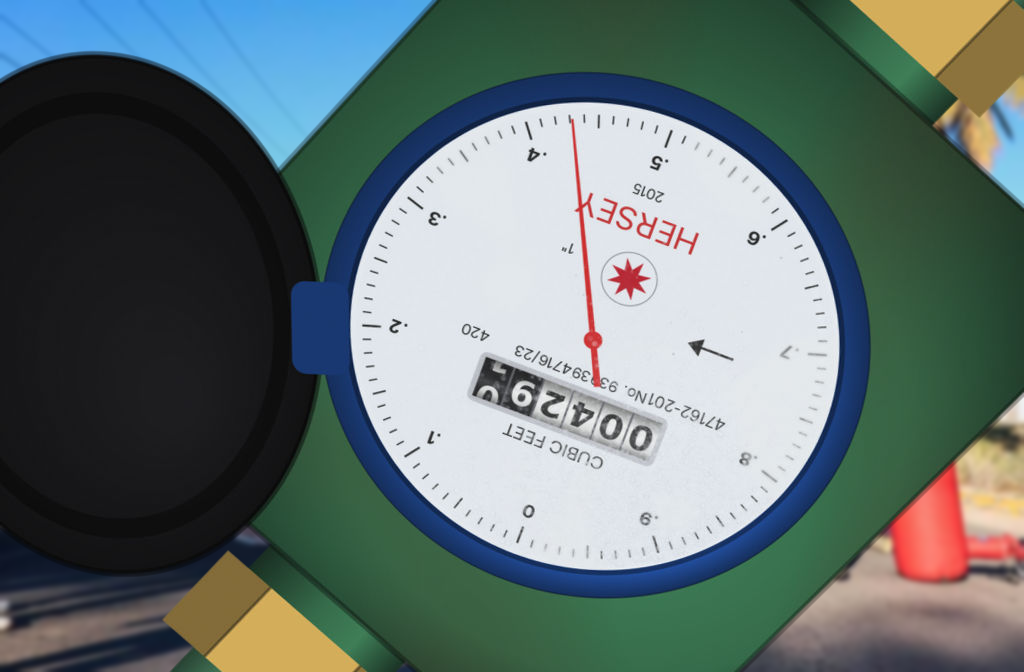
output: 4290.43 ft³
